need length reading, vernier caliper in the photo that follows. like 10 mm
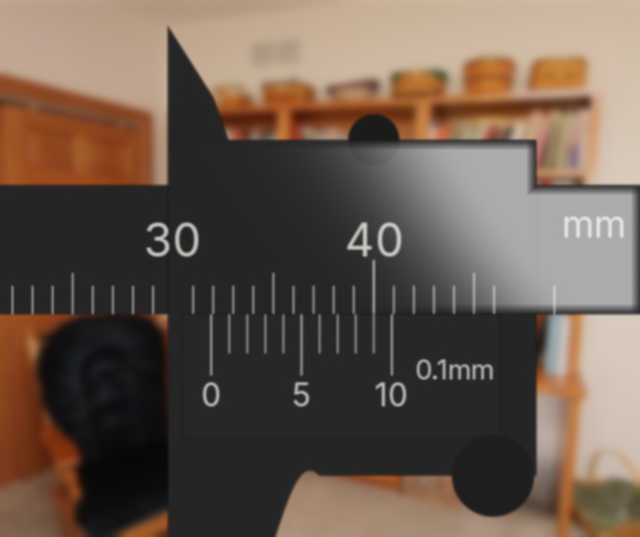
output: 31.9 mm
